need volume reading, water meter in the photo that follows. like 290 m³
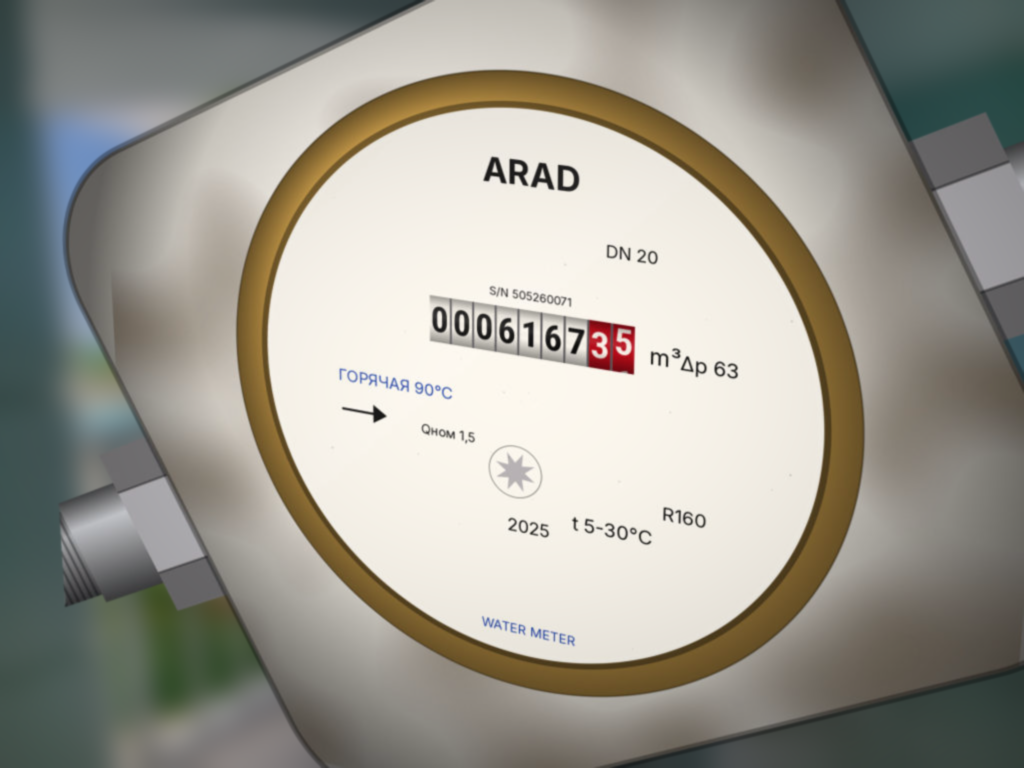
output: 6167.35 m³
